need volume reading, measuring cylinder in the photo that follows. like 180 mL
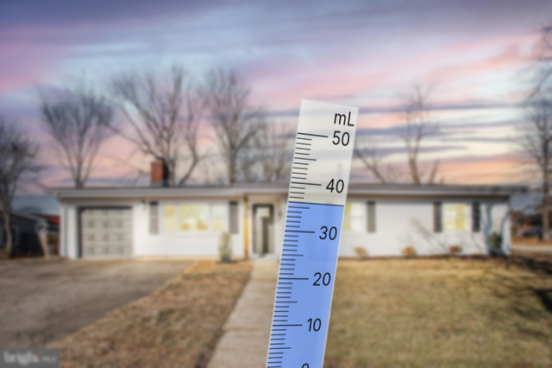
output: 36 mL
